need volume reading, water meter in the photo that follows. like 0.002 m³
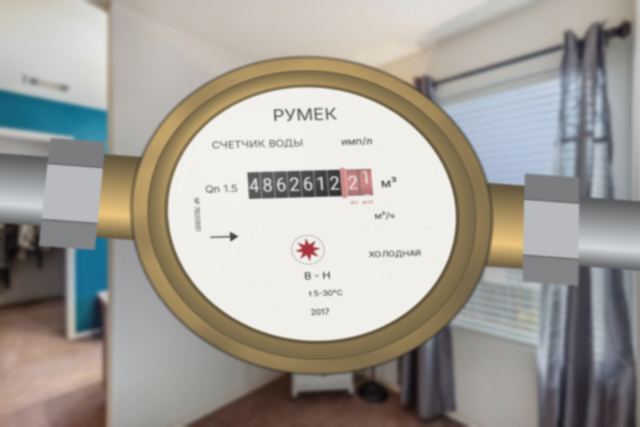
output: 4862612.21 m³
